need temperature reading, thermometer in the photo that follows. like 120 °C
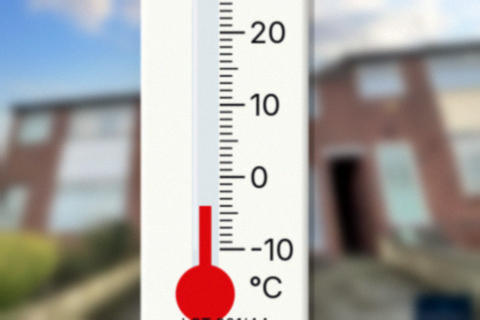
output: -4 °C
